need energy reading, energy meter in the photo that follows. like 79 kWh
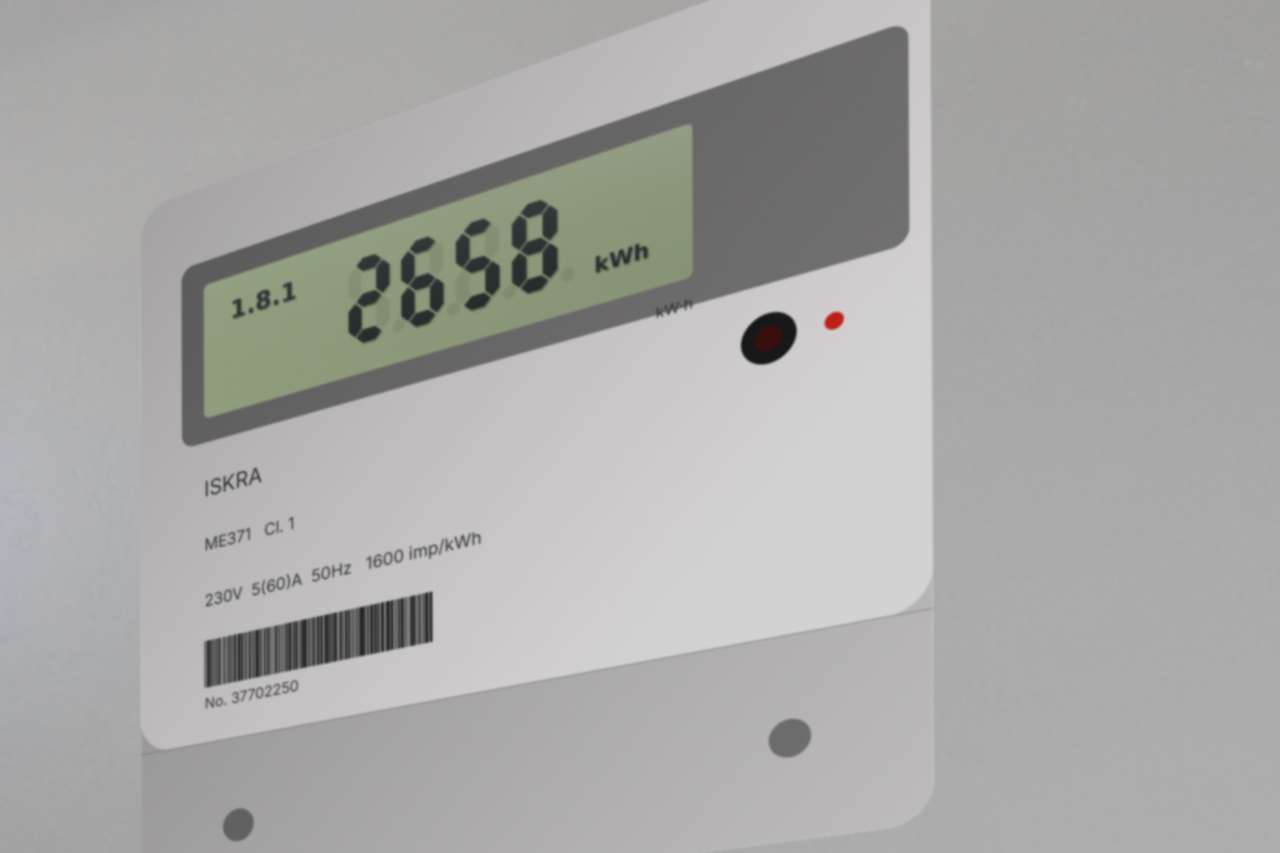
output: 2658 kWh
